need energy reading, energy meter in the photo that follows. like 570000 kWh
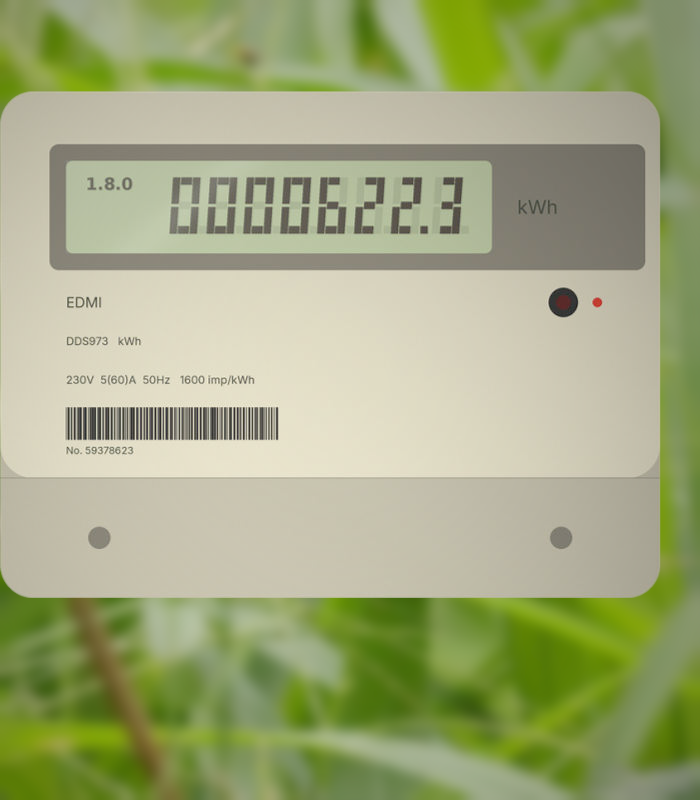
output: 622.3 kWh
